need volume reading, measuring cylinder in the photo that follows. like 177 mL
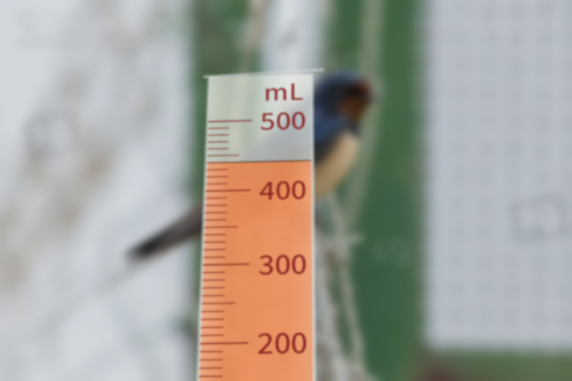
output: 440 mL
